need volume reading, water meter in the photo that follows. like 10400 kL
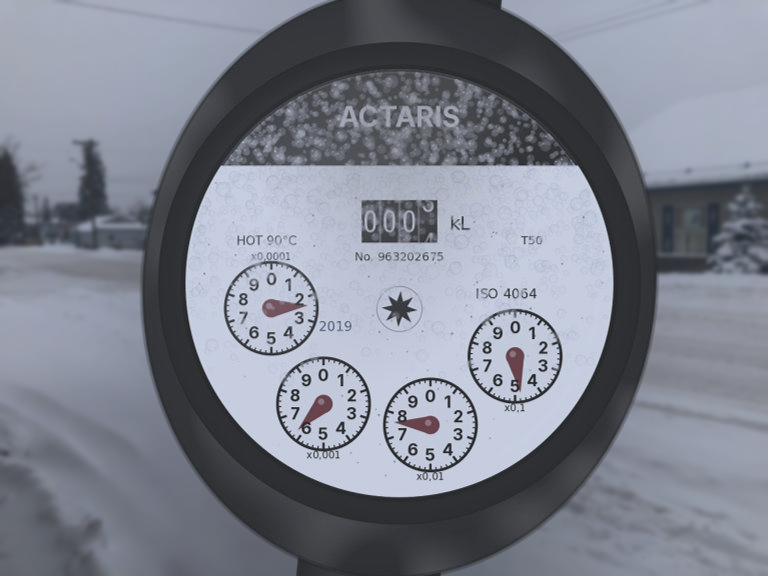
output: 3.4762 kL
